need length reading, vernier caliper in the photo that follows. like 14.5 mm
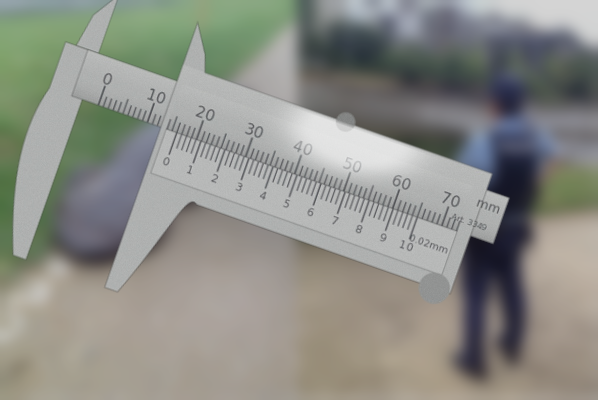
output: 16.0 mm
